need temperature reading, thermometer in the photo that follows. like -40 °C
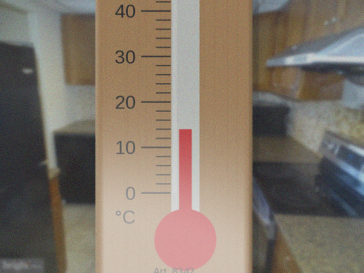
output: 14 °C
